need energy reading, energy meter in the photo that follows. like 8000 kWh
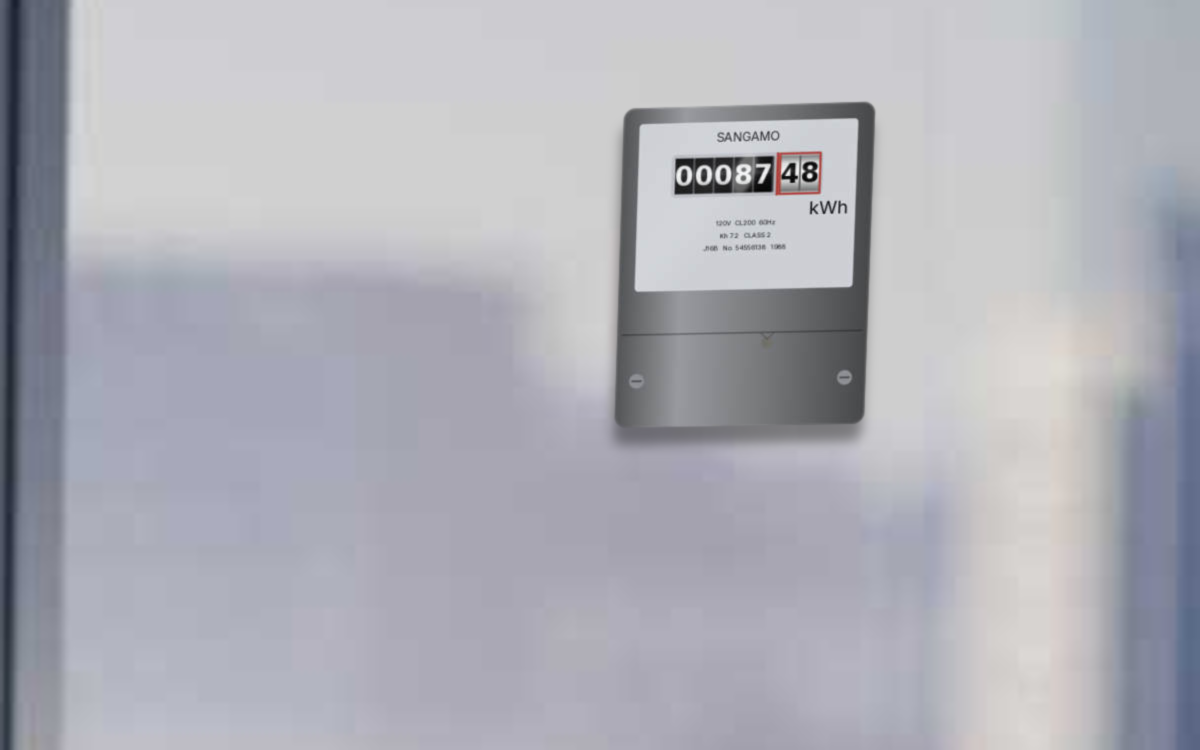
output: 87.48 kWh
